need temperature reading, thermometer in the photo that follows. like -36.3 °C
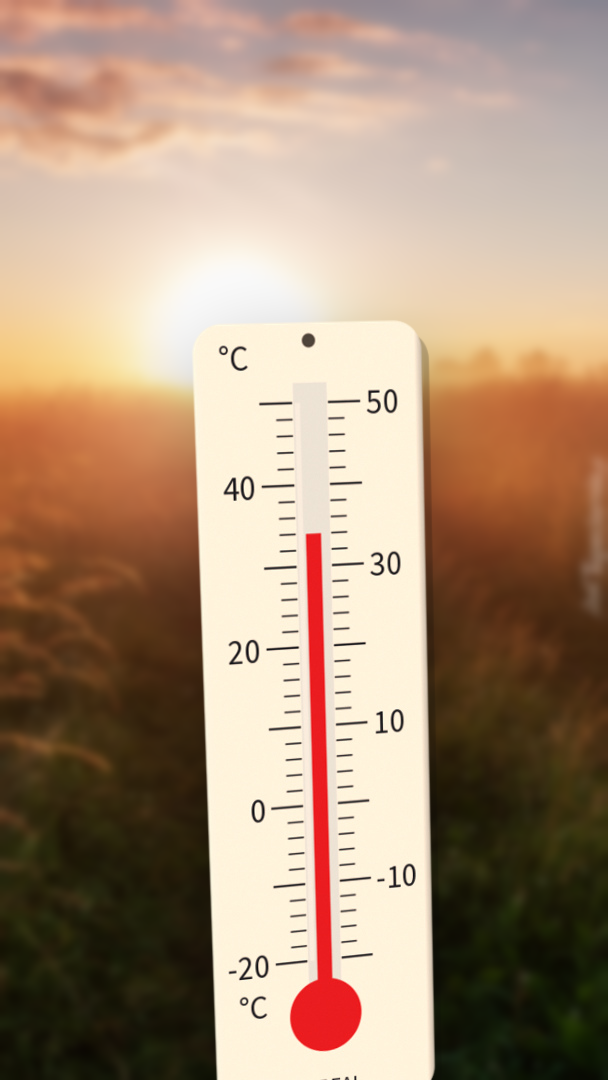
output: 34 °C
